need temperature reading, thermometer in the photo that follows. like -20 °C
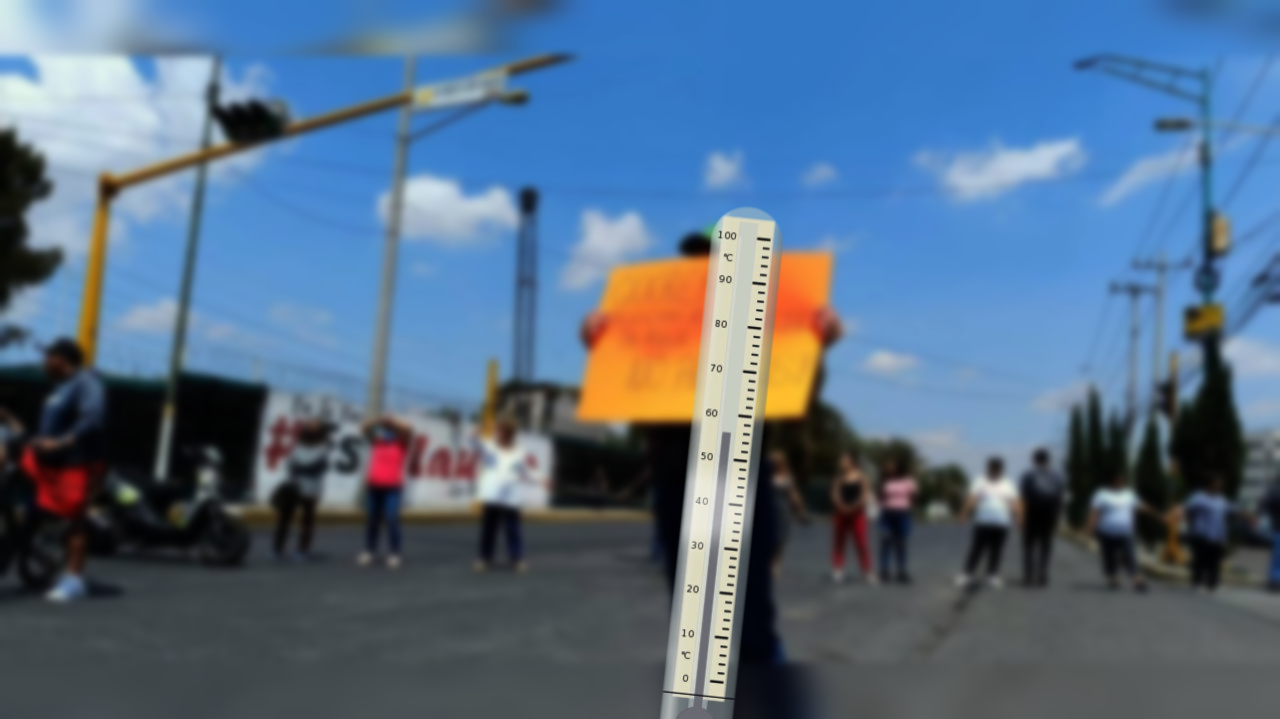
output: 56 °C
